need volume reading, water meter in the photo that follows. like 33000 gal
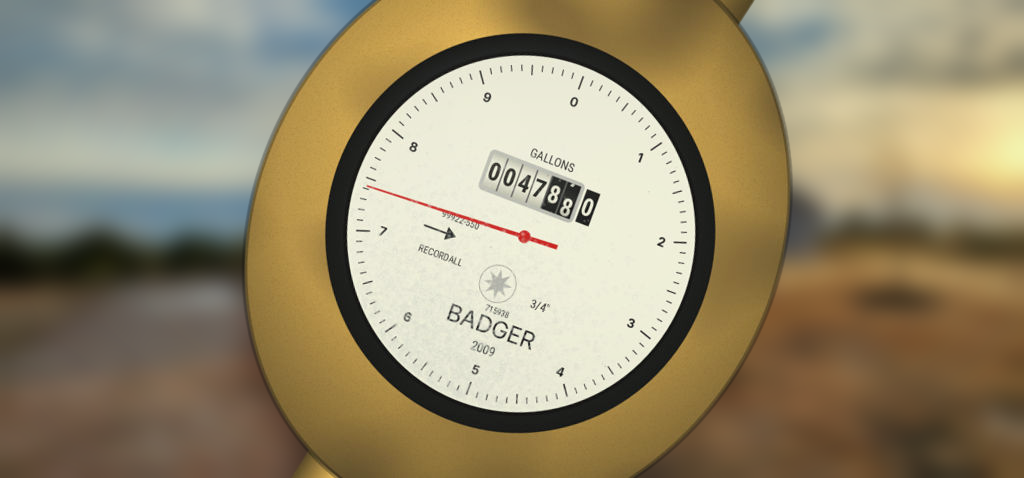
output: 47877.4 gal
